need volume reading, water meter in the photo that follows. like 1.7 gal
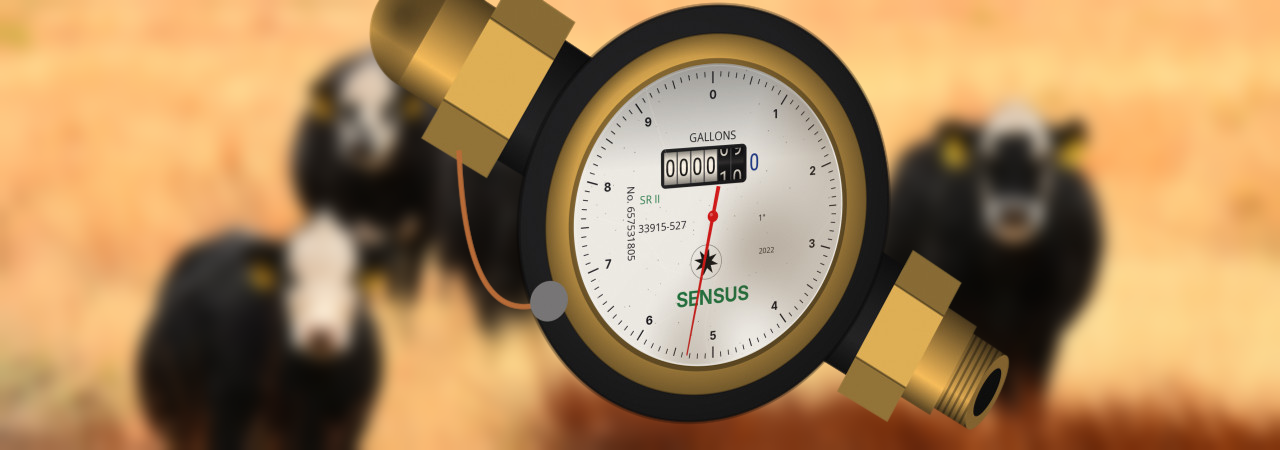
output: 95.3 gal
